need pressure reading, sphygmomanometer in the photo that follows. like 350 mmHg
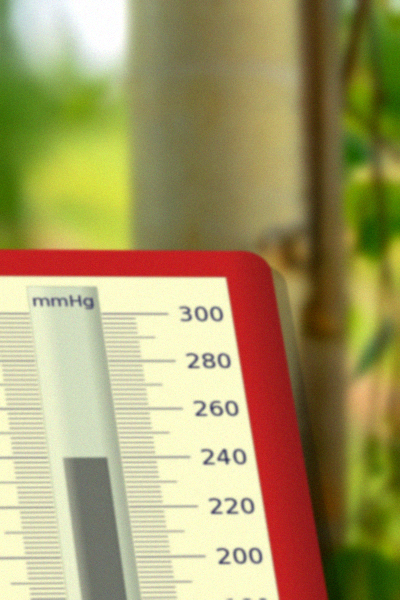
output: 240 mmHg
